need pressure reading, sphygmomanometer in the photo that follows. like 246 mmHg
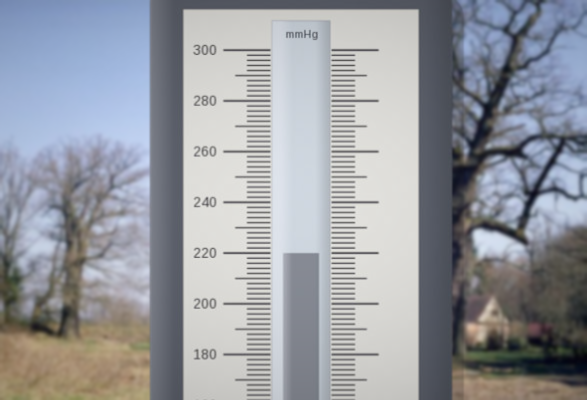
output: 220 mmHg
